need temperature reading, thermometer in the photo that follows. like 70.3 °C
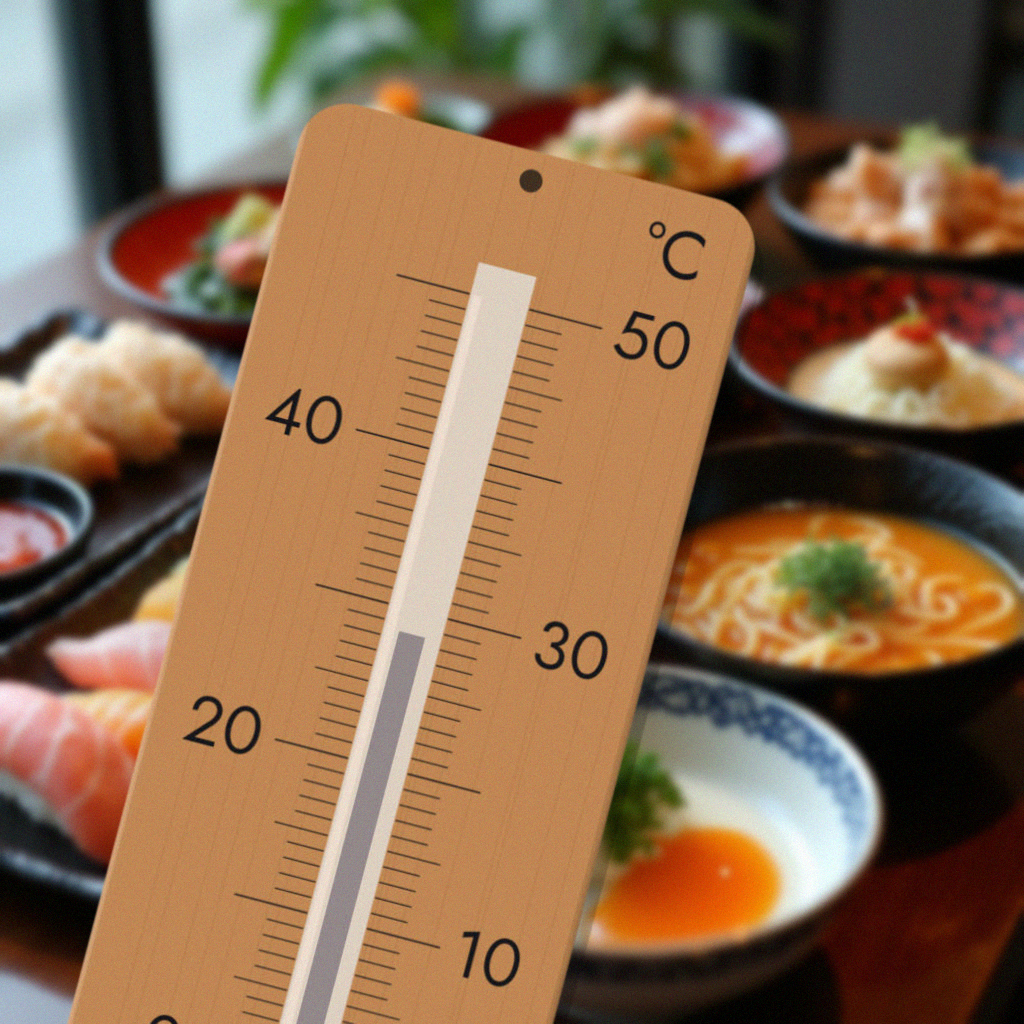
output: 28.5 °C
